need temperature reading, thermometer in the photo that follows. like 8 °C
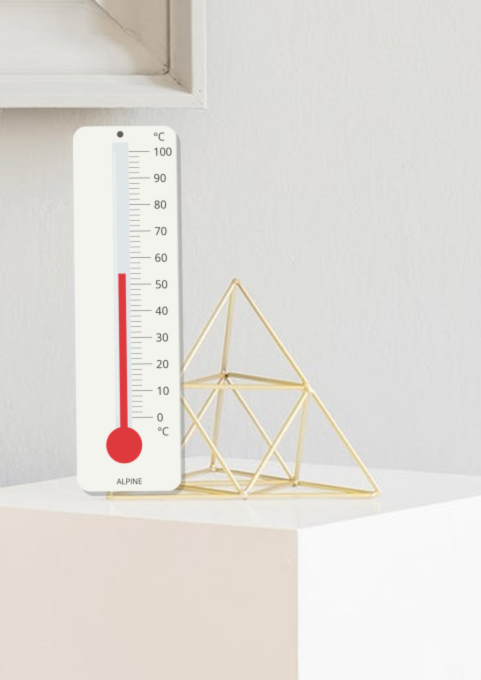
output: 54 °C
